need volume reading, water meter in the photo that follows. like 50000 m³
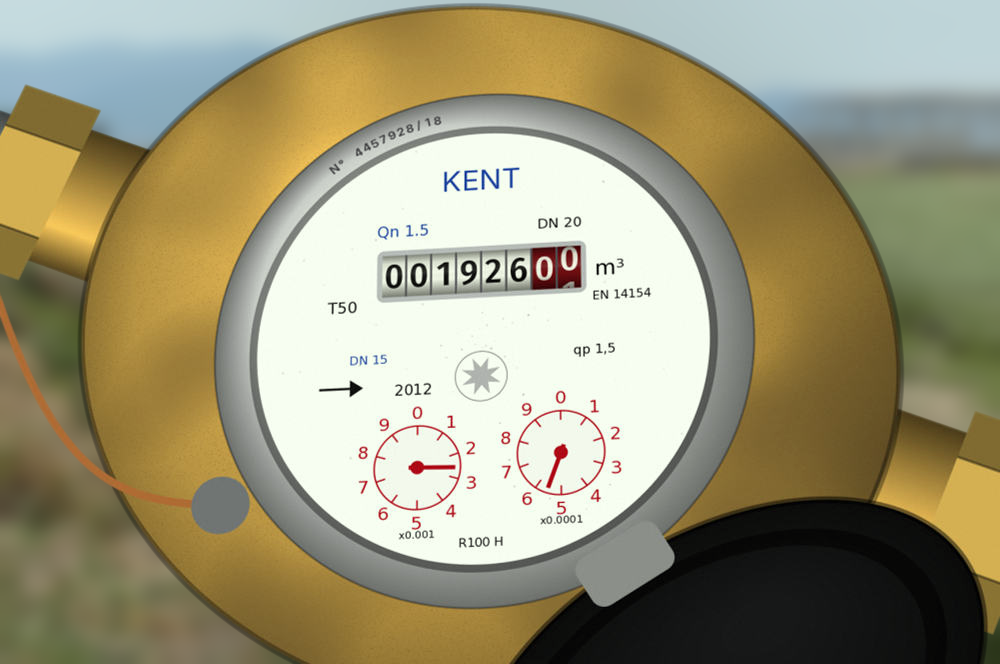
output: 1926.0025 m³
